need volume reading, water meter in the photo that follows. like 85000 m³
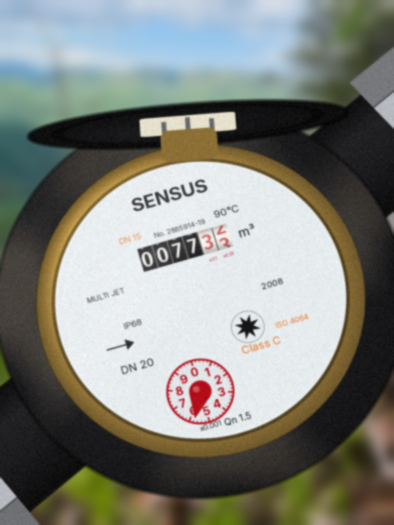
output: 77.325 m³
